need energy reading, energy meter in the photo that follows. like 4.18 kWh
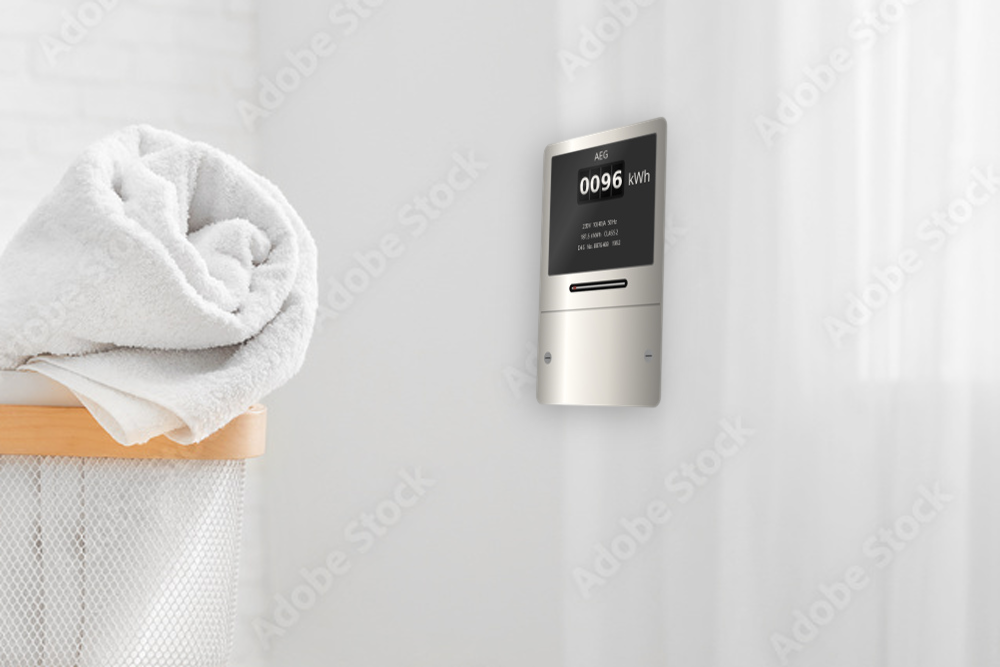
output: 96 kWh
